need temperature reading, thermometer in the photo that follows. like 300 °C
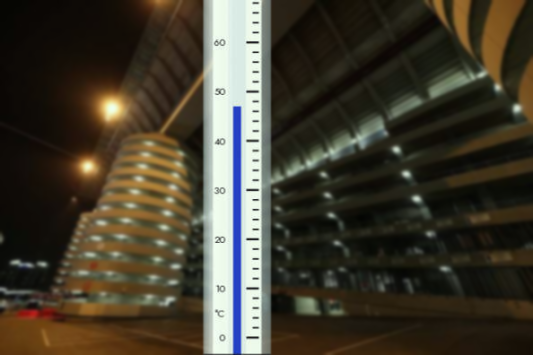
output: 47 °C
